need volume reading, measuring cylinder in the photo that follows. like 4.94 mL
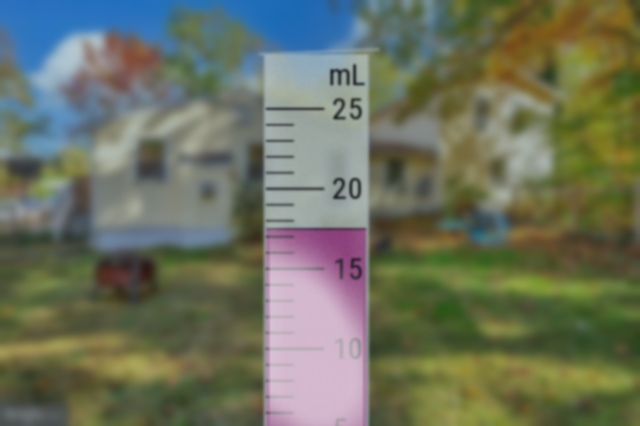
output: 17.5 mL
